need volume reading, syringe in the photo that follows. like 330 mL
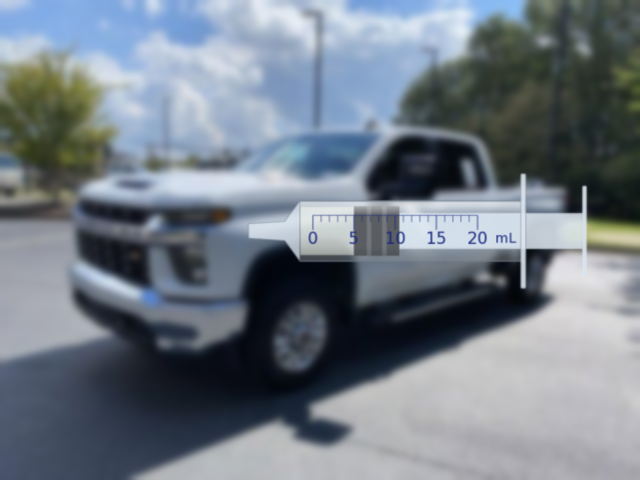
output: 5 mL
